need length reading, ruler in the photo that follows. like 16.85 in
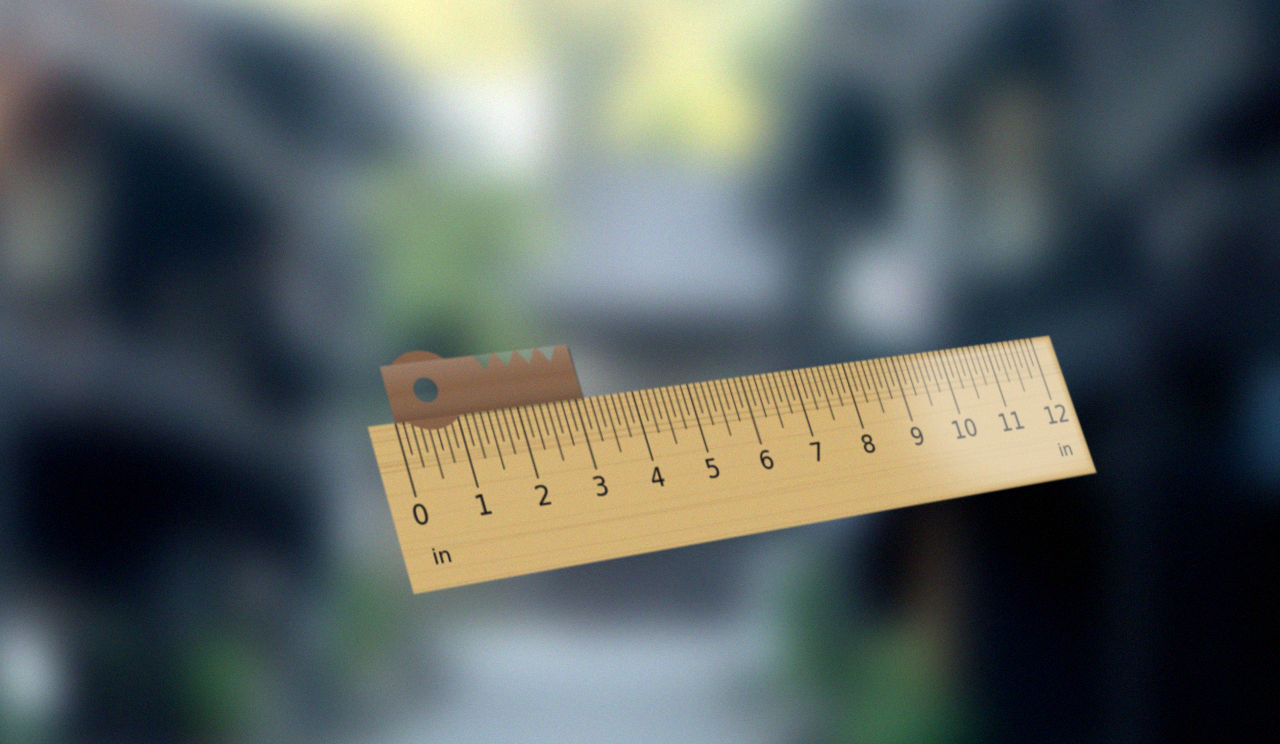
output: 3.125 in
